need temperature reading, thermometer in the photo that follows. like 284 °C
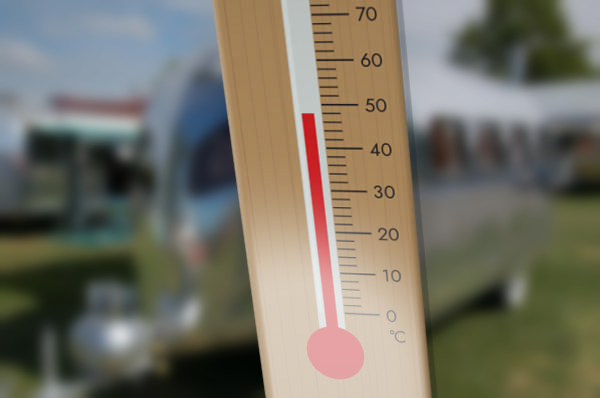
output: 48 °C
